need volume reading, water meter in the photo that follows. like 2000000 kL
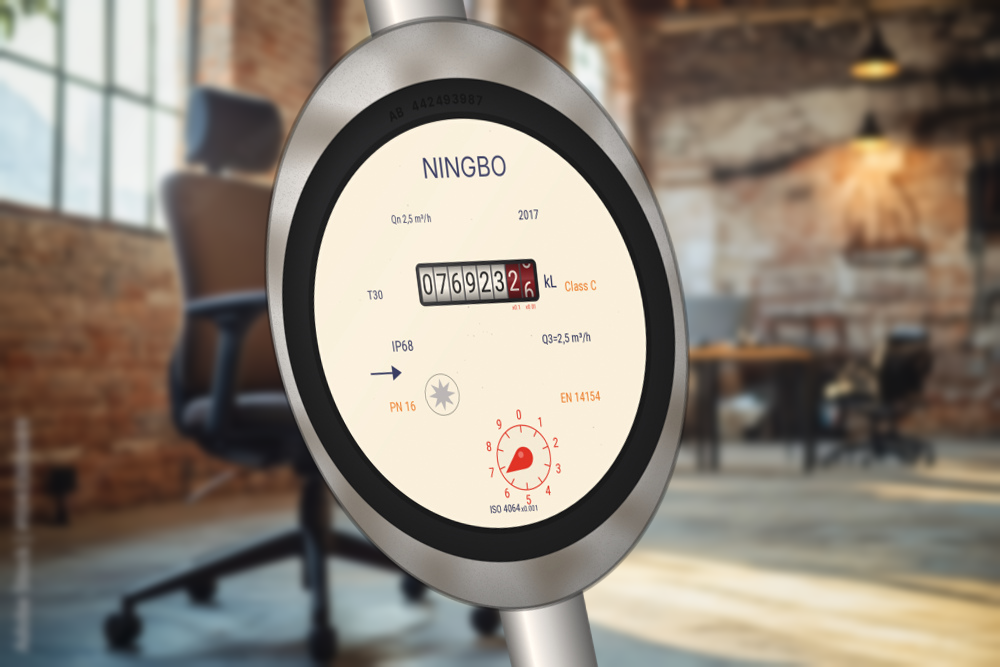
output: 76923.256 kL
